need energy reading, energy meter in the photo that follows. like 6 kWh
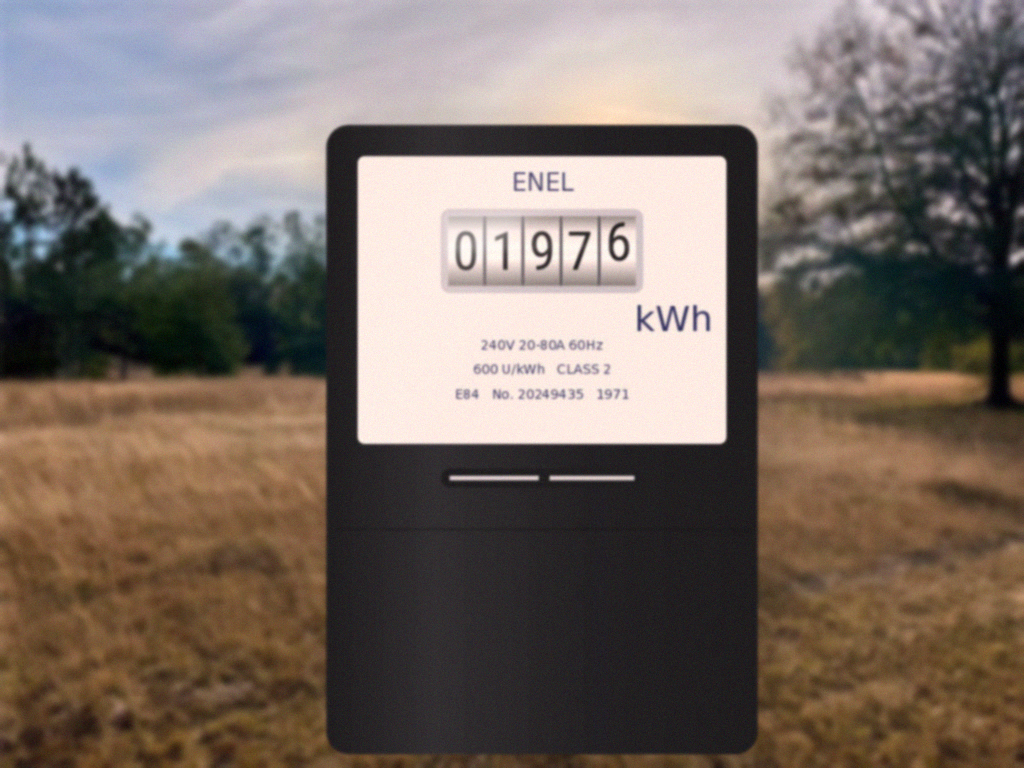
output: 1976 kWh
